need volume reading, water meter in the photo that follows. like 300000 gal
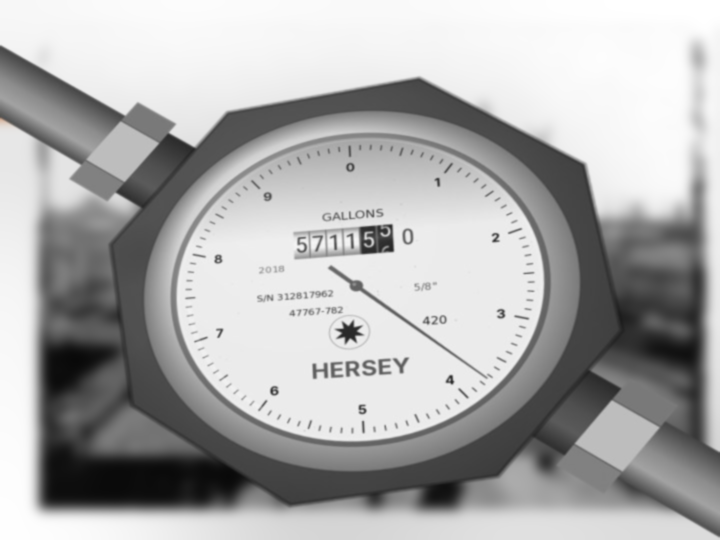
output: 5711553.7 gal
